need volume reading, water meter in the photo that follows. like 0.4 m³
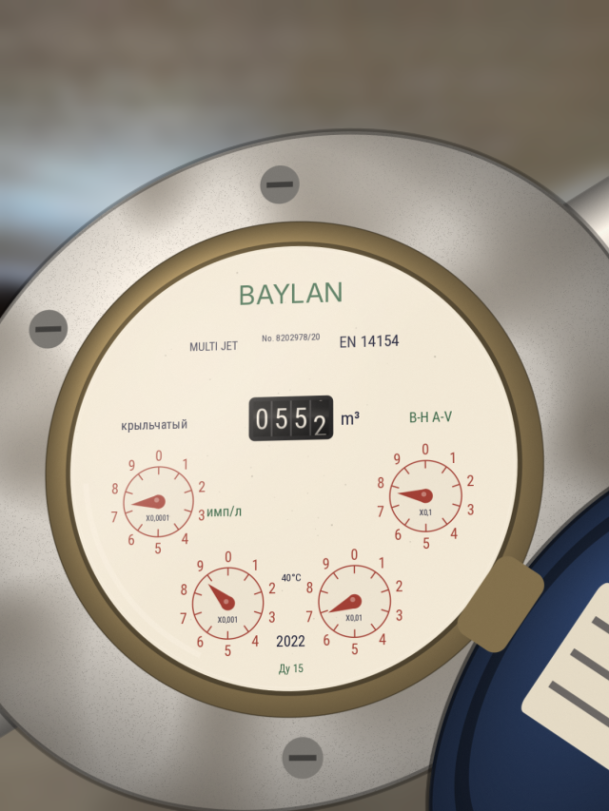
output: 551.7687 m³
